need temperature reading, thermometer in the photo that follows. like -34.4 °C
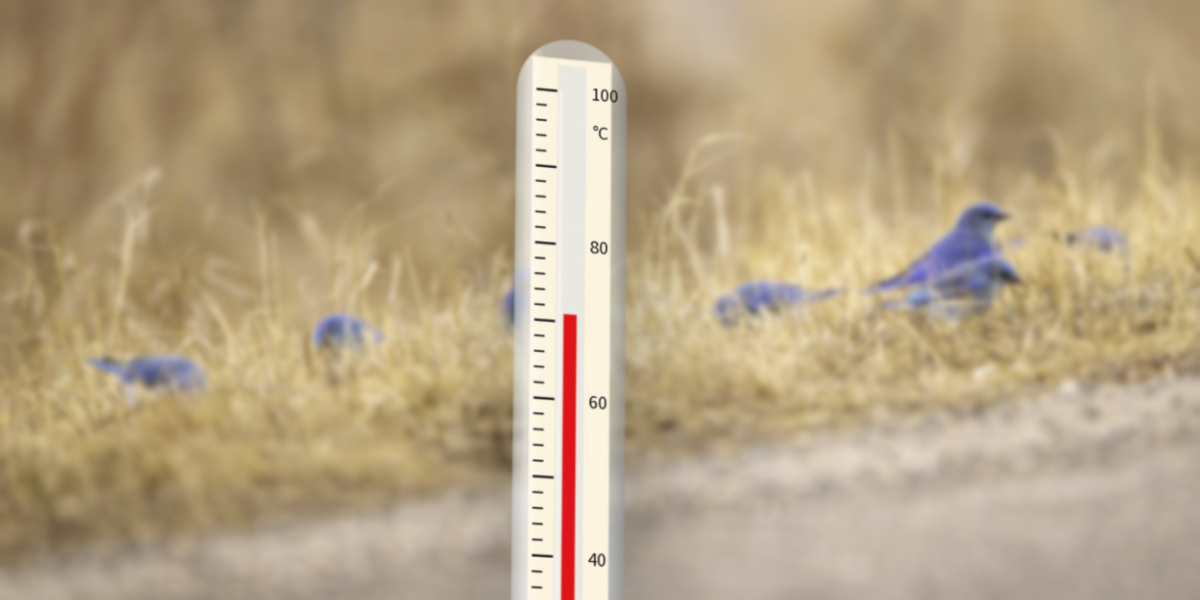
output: 71 °C
